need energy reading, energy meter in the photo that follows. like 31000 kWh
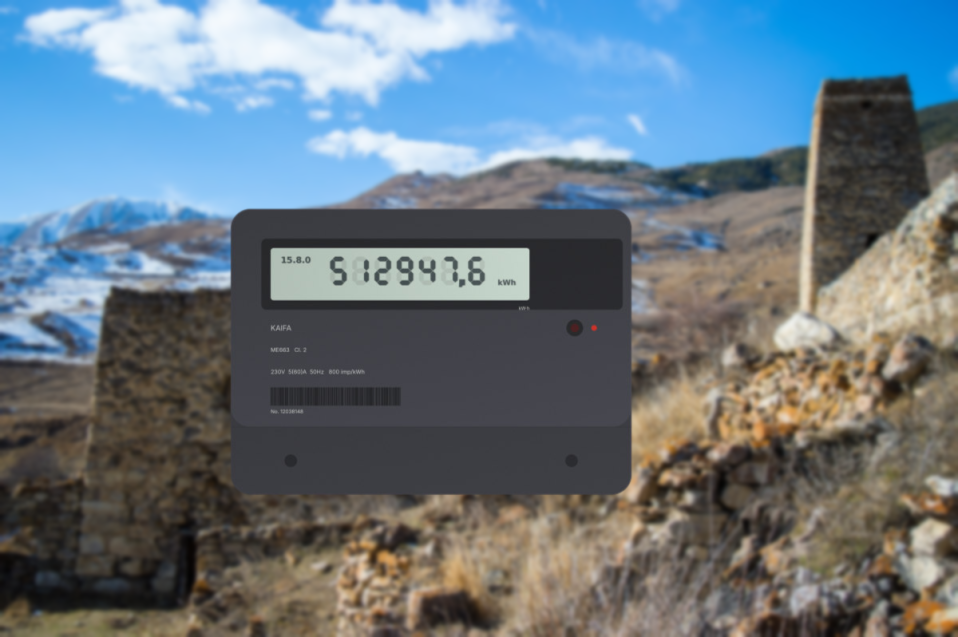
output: 512947.6 kWh
